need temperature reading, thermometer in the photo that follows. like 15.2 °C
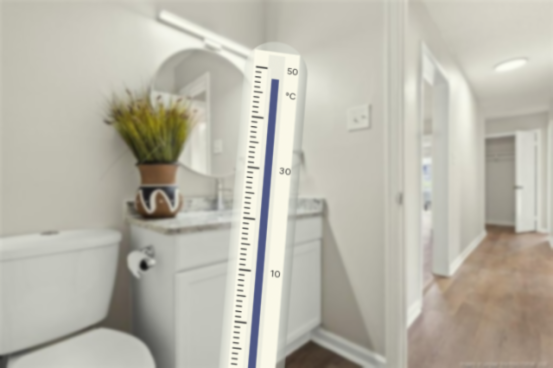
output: 48 °C
